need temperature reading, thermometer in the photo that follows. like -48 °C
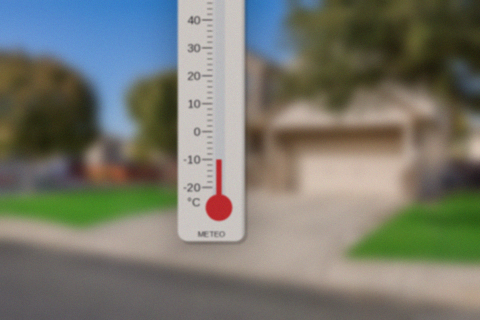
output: -10 °C
